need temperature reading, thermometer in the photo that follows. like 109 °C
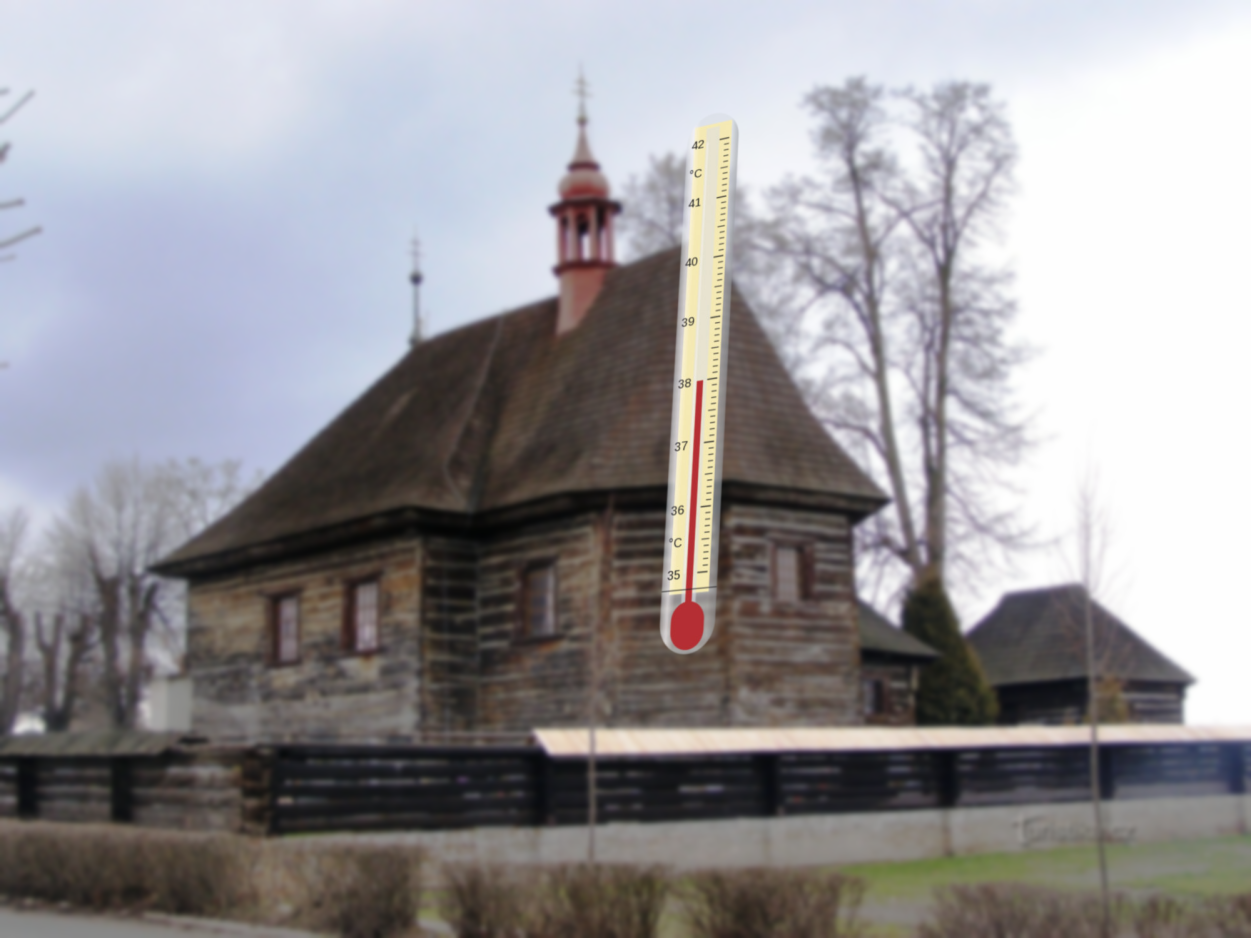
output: 38 °C
